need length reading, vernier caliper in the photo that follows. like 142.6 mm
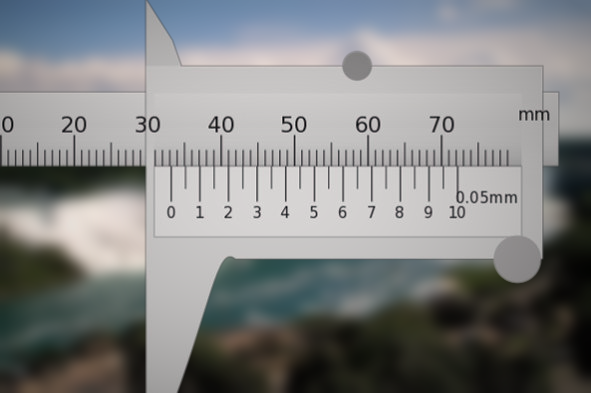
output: 33.2 mm
